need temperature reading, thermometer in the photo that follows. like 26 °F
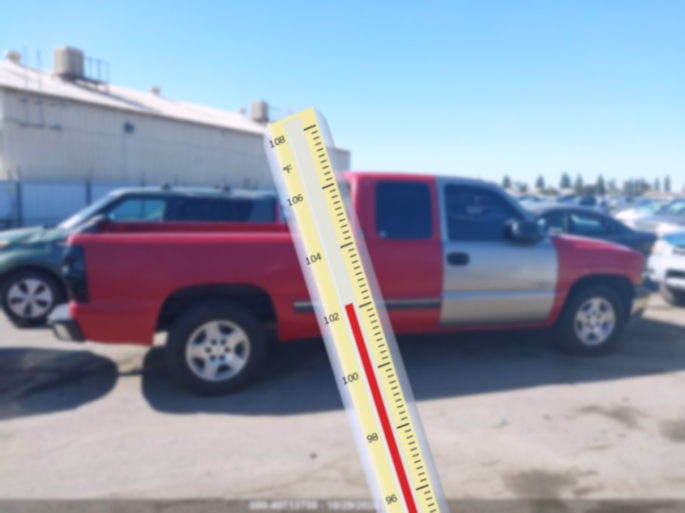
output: 102.2 °F
